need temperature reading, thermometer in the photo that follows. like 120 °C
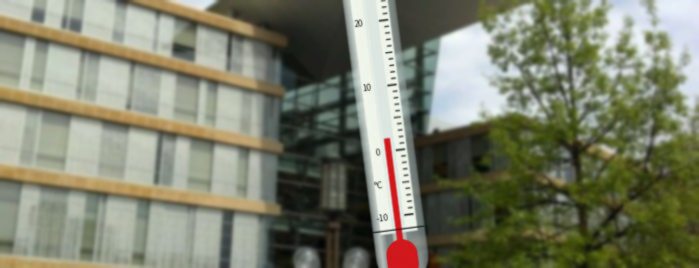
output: 2 °C
